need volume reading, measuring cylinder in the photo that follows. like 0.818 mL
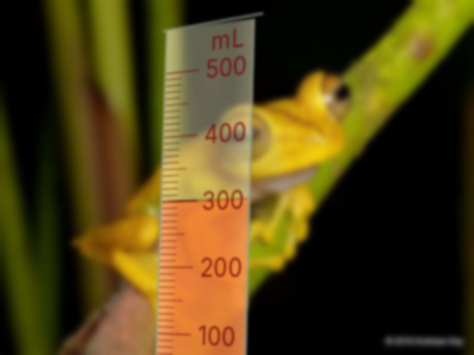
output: 300 mL
